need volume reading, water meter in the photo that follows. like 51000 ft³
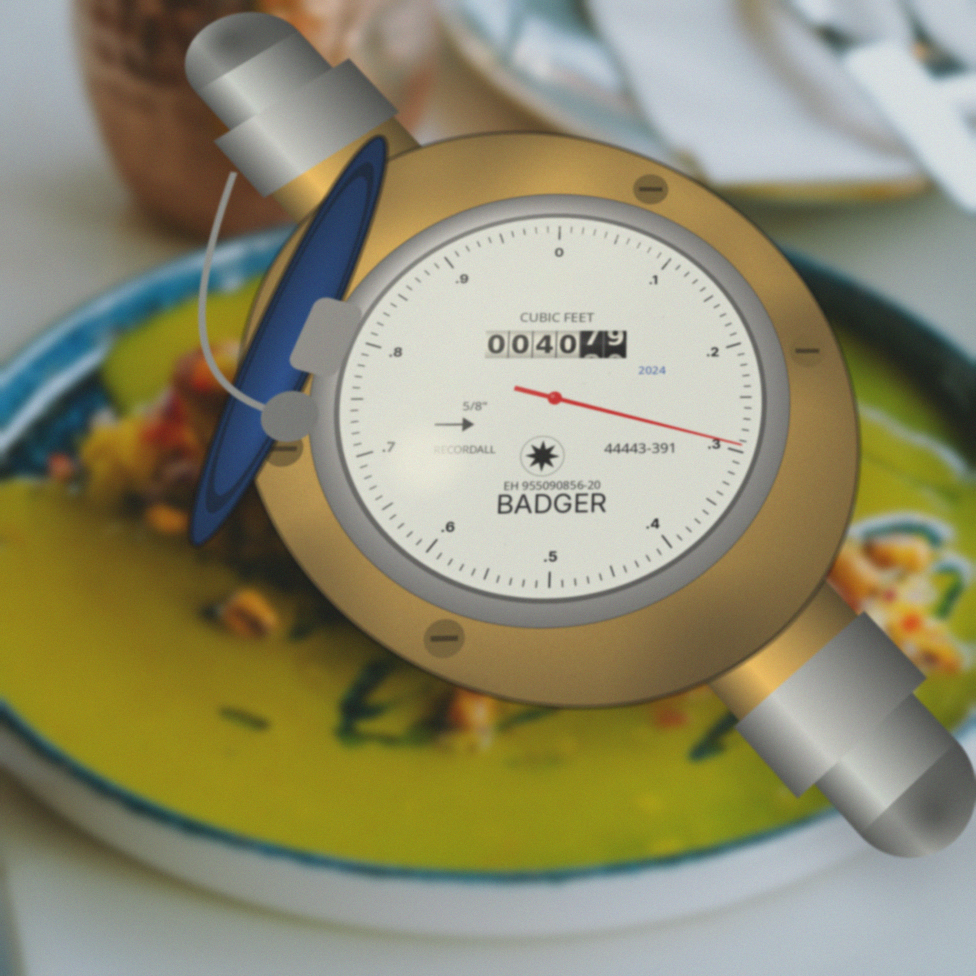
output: 4079.29 ft³
